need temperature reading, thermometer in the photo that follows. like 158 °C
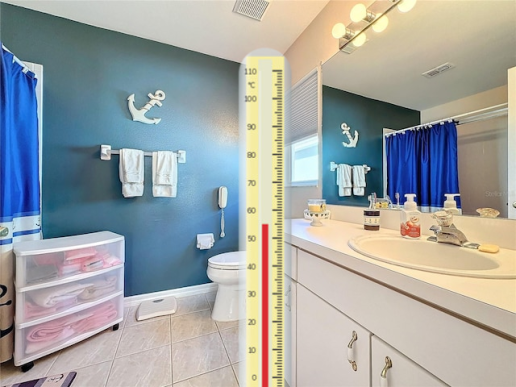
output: 55 °C
